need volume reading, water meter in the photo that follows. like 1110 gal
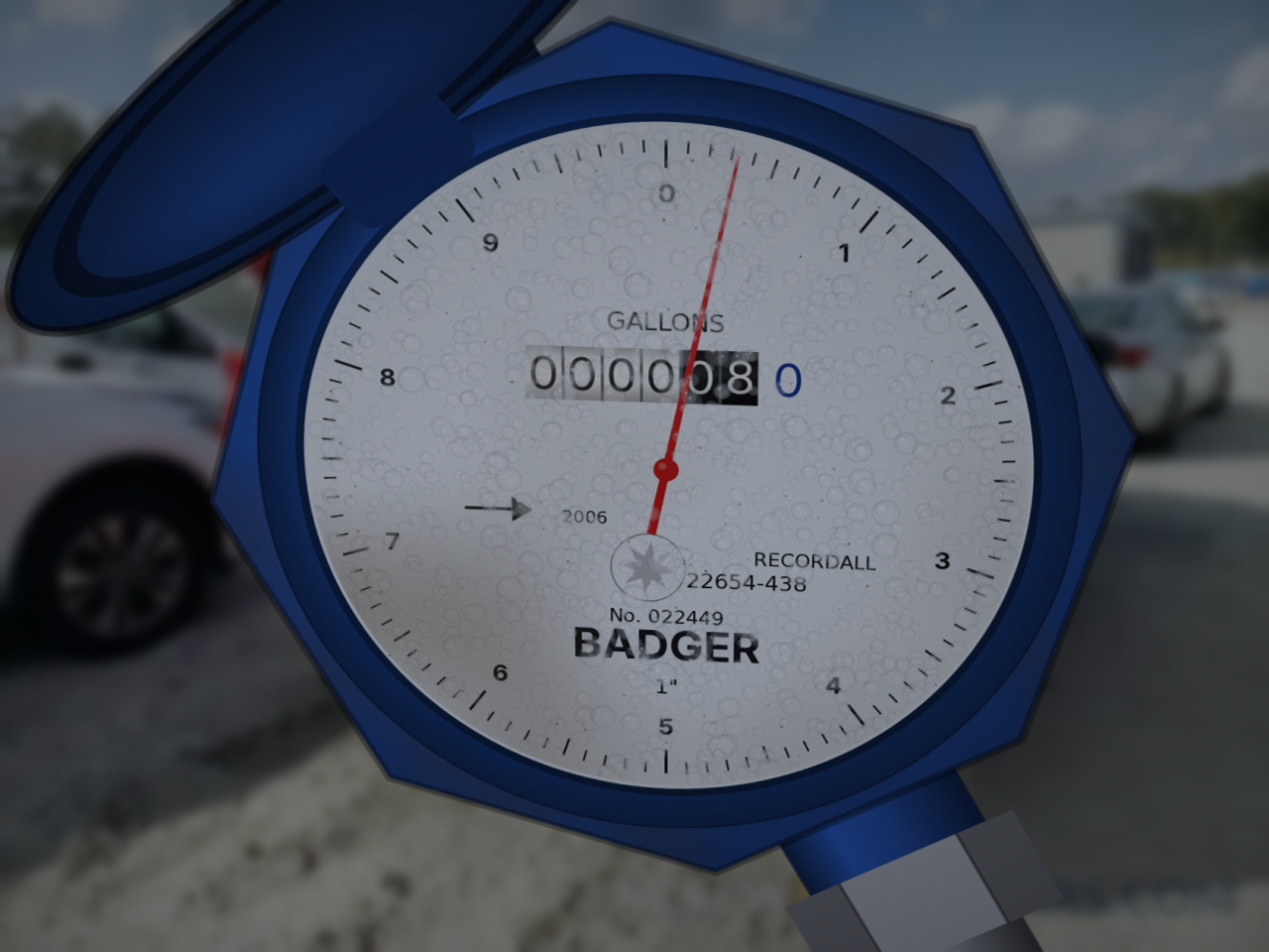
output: 80.3 gal
